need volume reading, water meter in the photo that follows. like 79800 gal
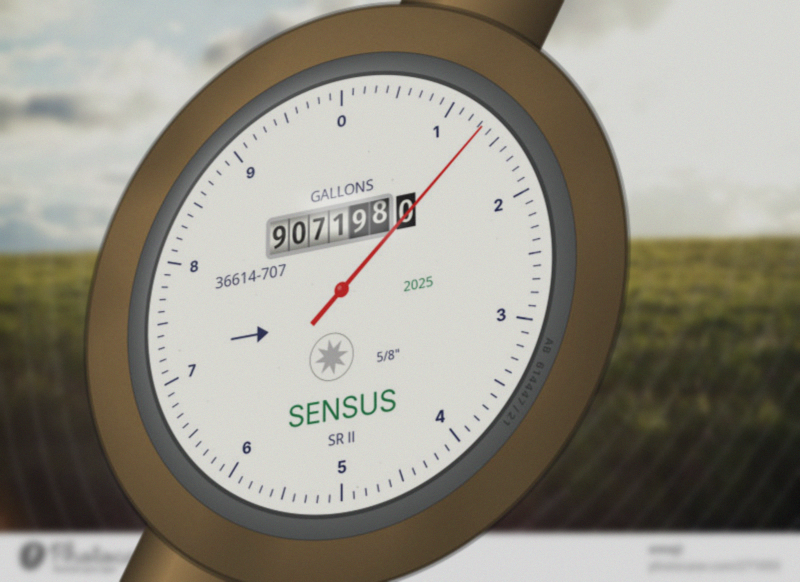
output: 9071981.3 gal
